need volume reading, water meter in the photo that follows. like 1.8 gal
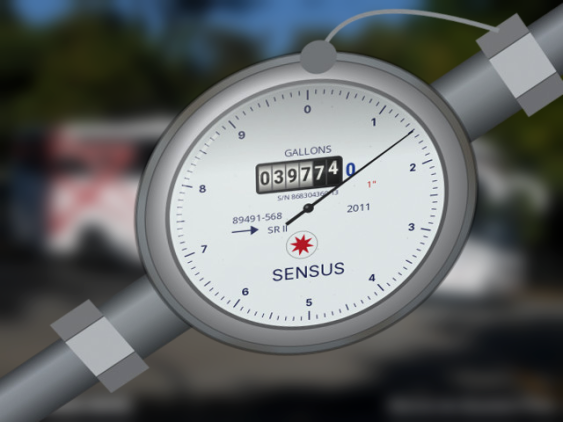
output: 397741.5 gal
